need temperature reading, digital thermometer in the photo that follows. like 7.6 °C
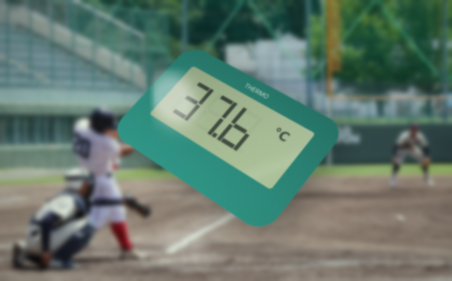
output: 37.6 °C
